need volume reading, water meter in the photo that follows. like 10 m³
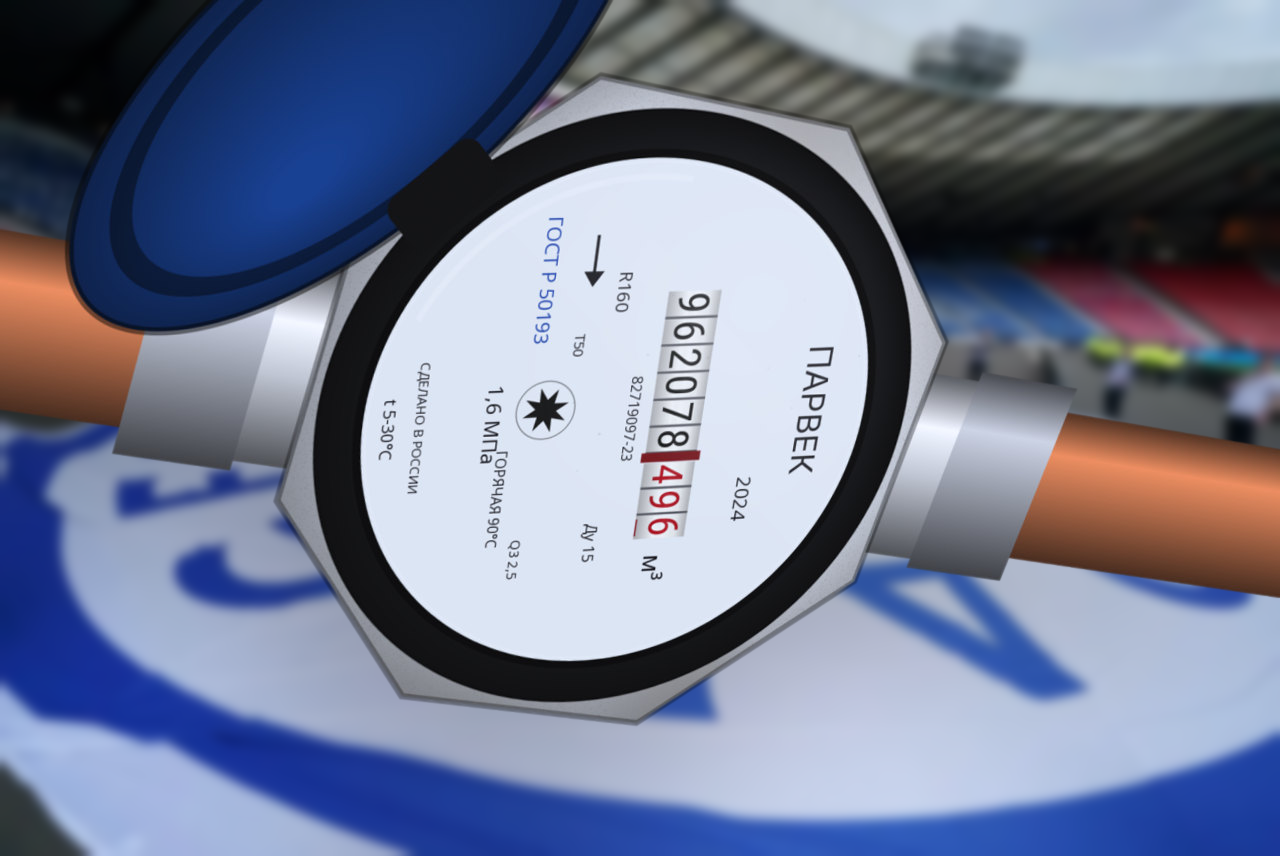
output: 962078.496 m³
